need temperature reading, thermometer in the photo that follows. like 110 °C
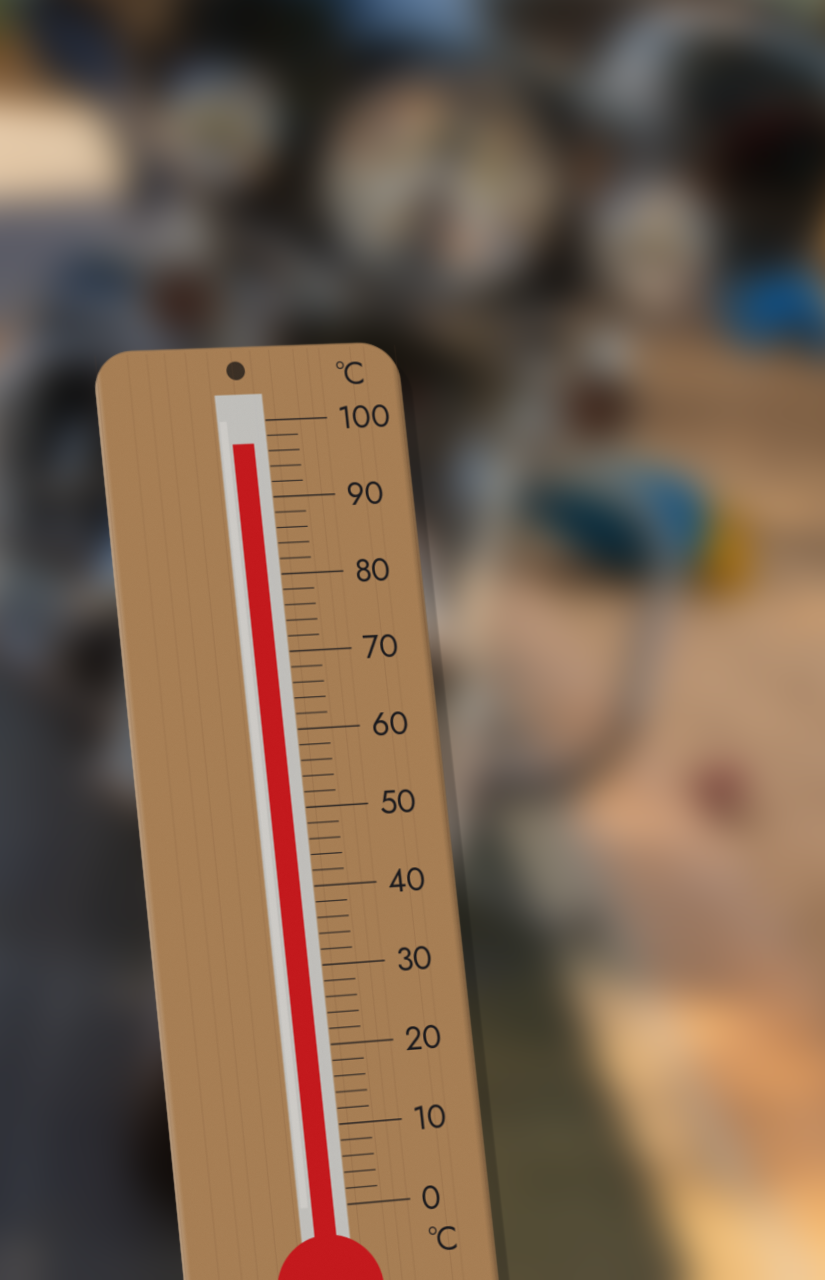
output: 97 °C
